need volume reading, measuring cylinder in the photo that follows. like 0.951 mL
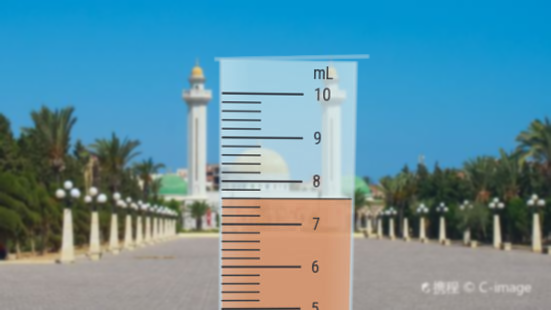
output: 7.6 mL
